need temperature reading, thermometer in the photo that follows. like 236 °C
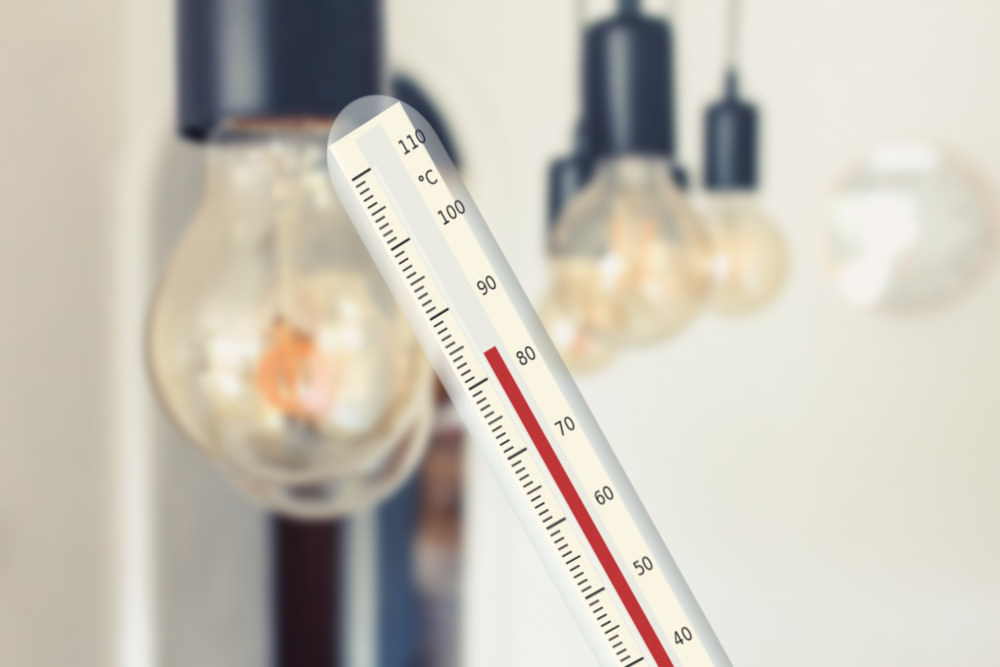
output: 83 °C
